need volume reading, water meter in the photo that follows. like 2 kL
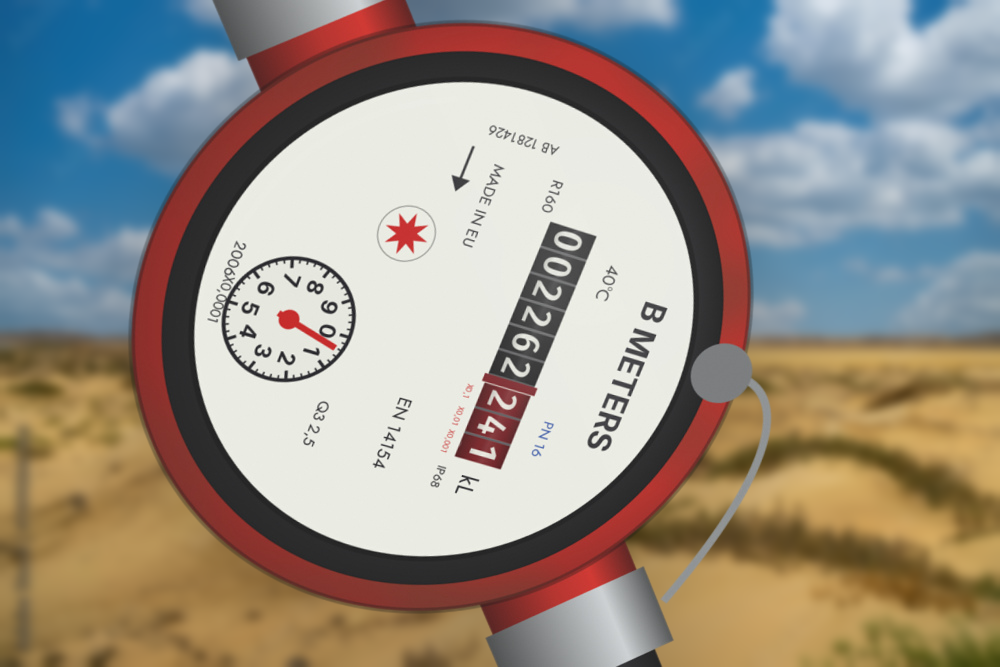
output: 2262.2410 kL
